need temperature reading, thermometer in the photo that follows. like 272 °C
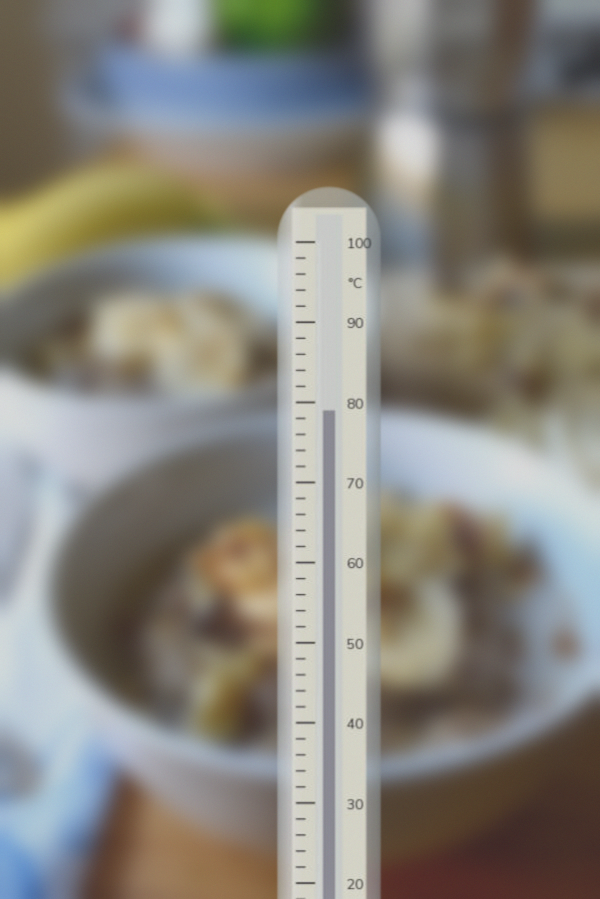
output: 79 °C
